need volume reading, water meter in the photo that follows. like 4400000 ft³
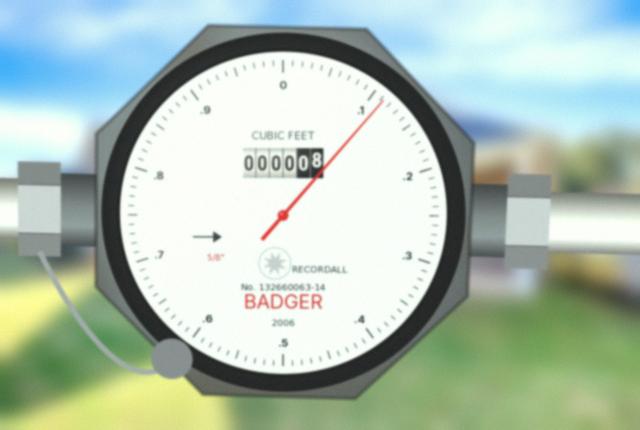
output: 8.11 ft³
